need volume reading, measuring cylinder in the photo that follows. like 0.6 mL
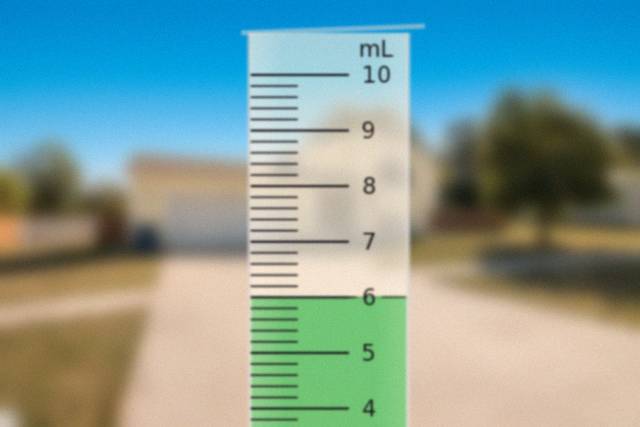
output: 6 mL
